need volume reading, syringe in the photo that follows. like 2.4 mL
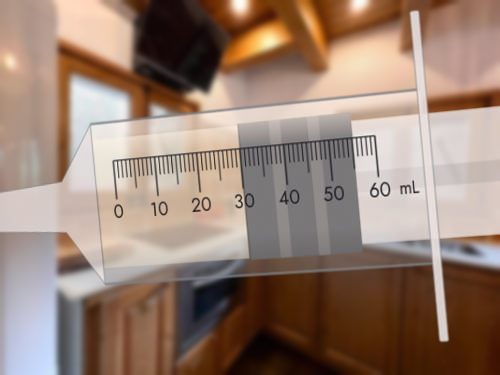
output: 30 mL
